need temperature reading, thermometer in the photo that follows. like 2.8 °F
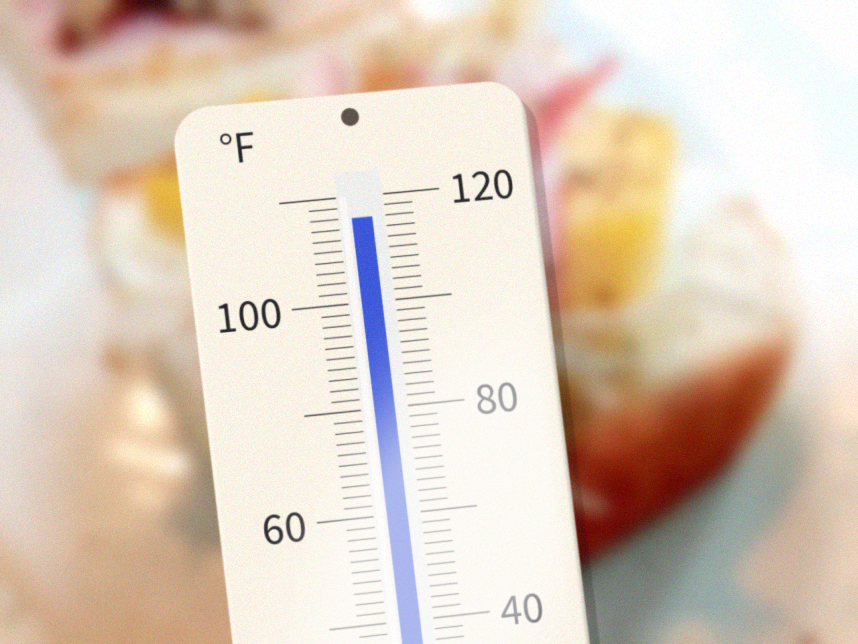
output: 116 °F
